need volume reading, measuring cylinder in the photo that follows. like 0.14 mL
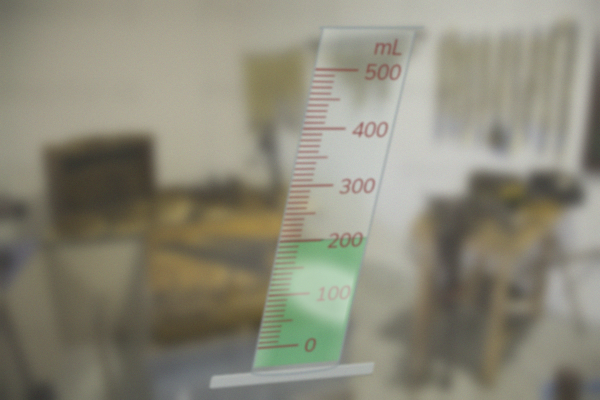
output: 200 mL
